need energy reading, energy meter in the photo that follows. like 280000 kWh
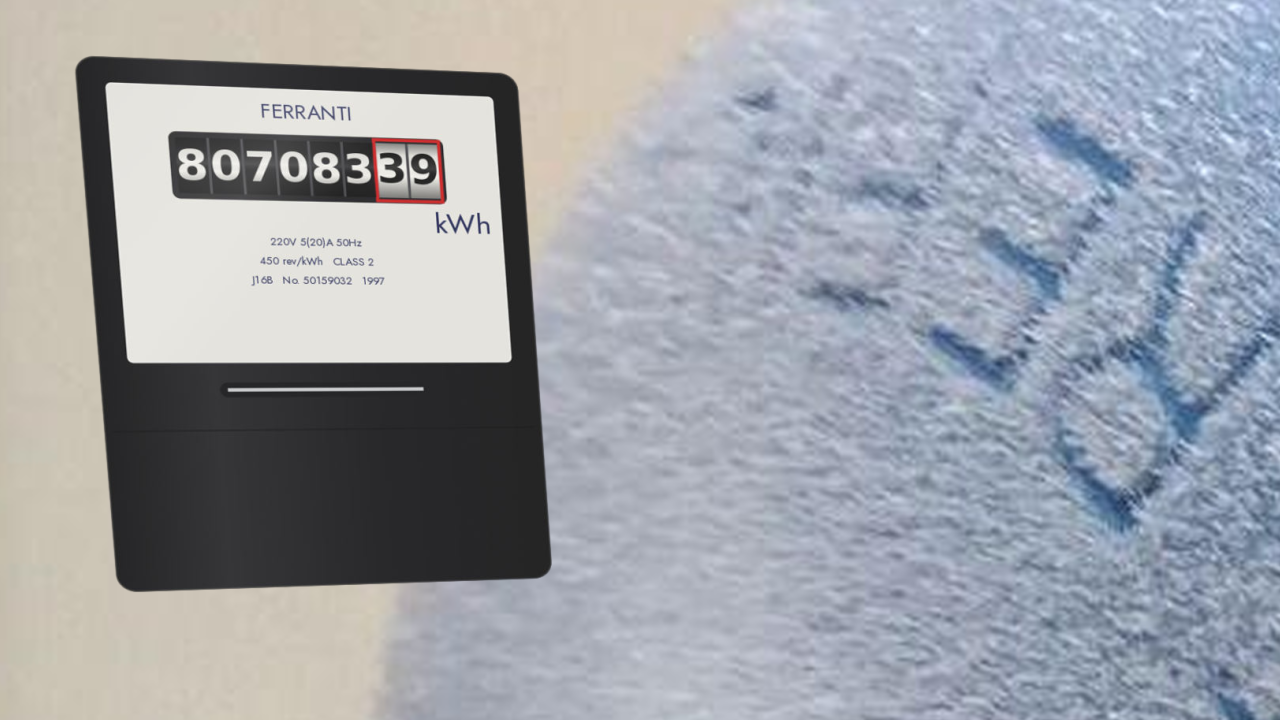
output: 807083.39 kWh
